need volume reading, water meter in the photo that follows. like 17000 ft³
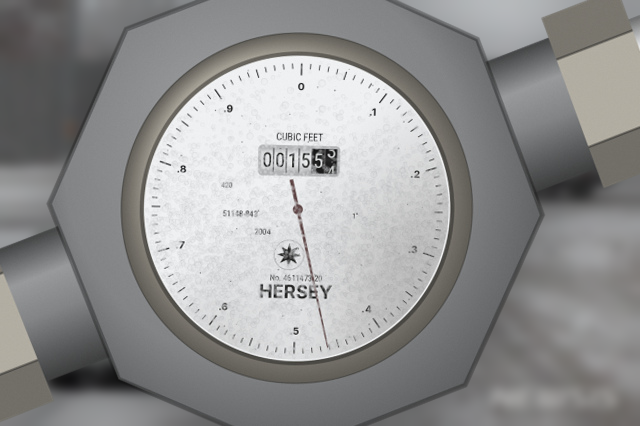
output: 1553.46 ft³
